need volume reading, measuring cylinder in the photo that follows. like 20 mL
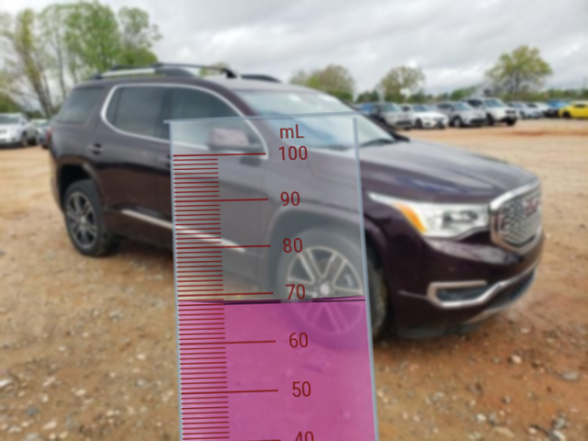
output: 68 mL
